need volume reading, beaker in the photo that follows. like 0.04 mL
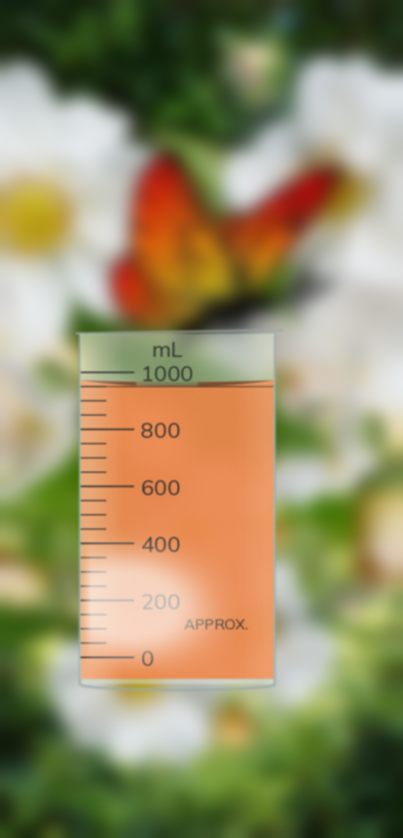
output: 950 mL
